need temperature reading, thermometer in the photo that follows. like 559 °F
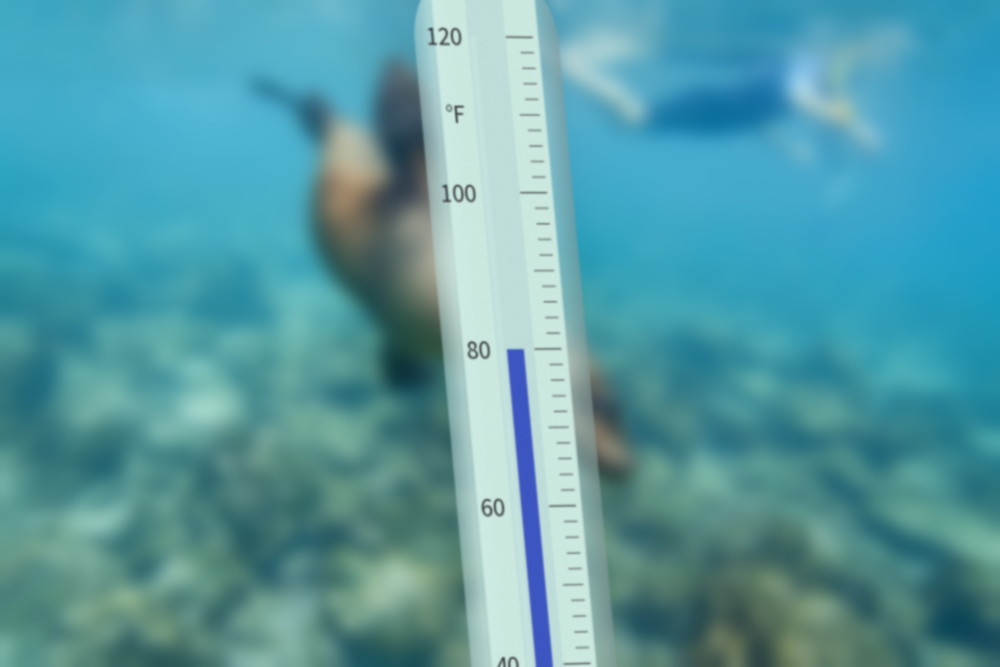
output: 80 °F
